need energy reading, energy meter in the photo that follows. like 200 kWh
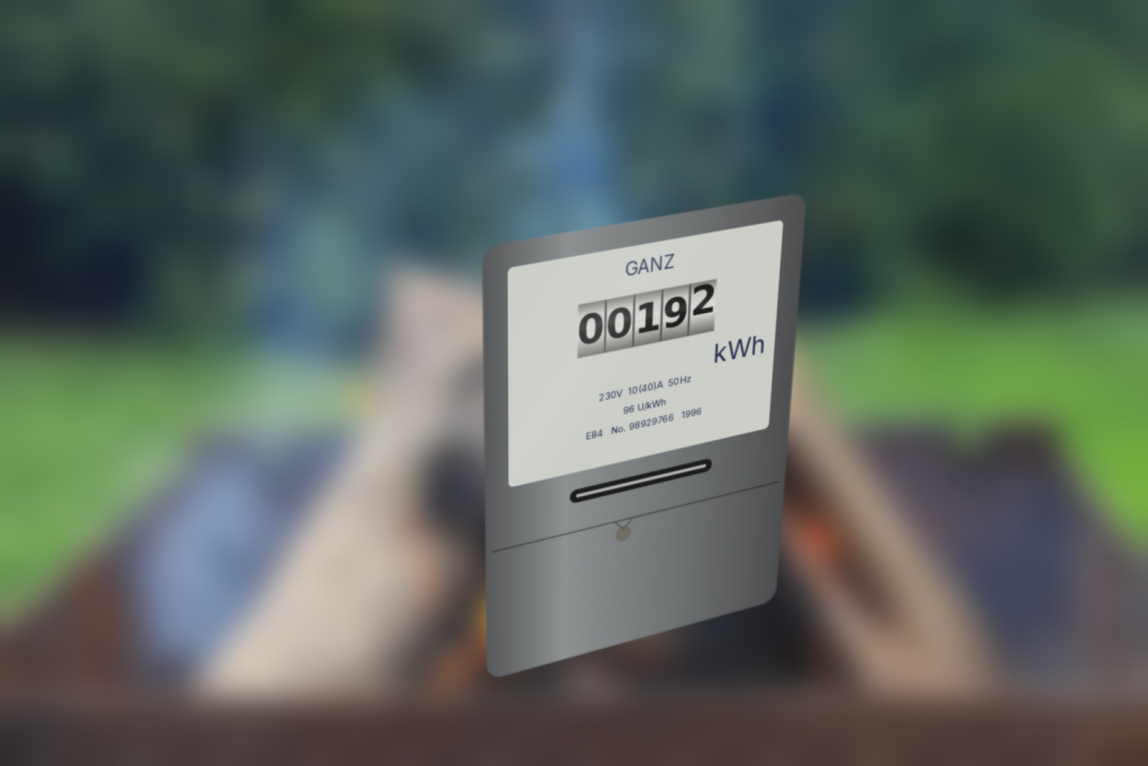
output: 192 kWh
